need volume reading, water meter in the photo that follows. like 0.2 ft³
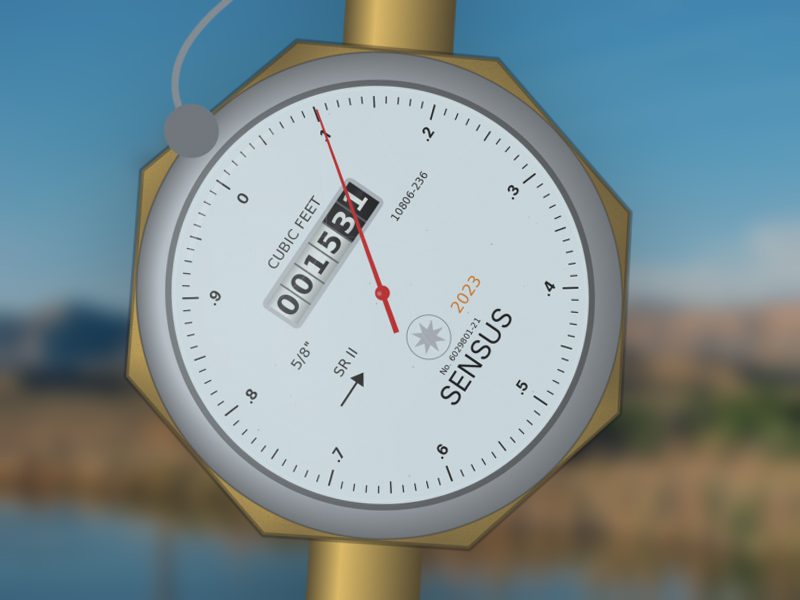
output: 1531.10 ft³
